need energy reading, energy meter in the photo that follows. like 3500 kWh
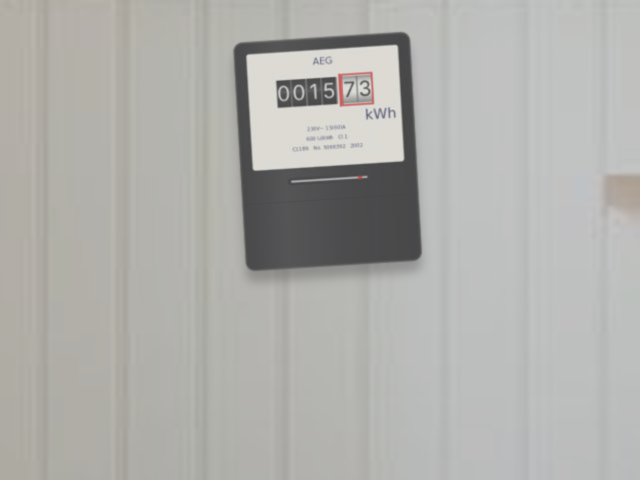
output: 15.73 kWh
